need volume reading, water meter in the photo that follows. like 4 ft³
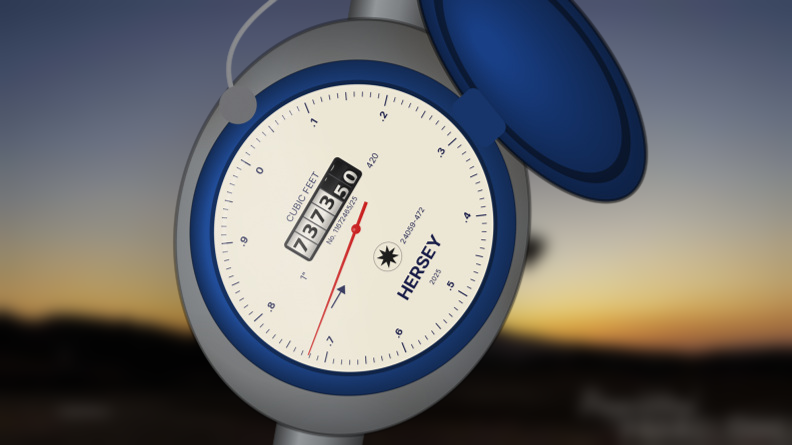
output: 737349.72 ft³
